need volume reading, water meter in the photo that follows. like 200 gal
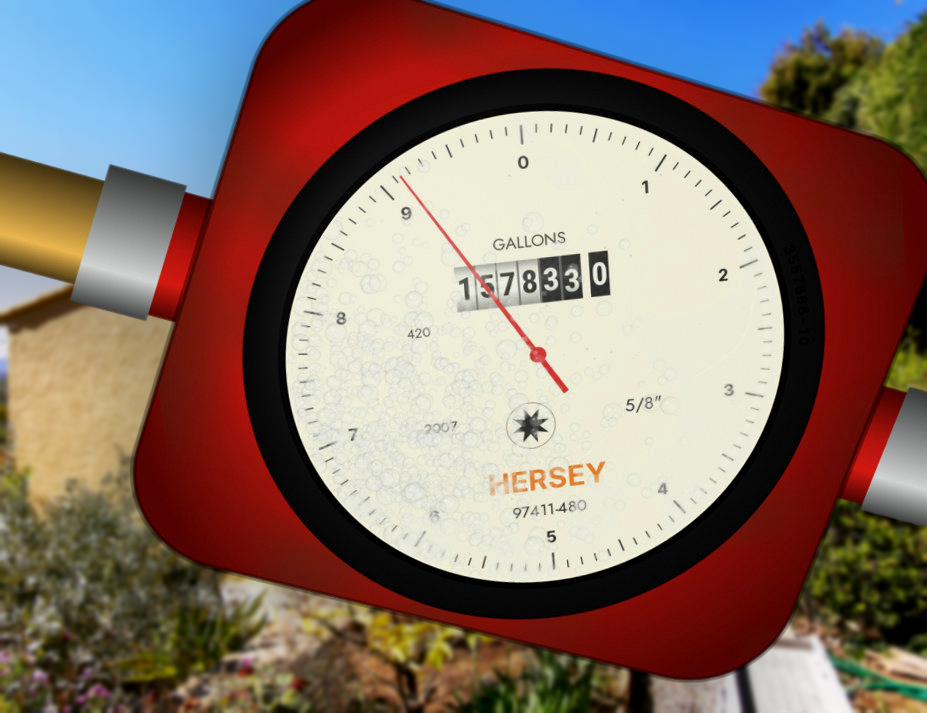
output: 1578329.1 gal
